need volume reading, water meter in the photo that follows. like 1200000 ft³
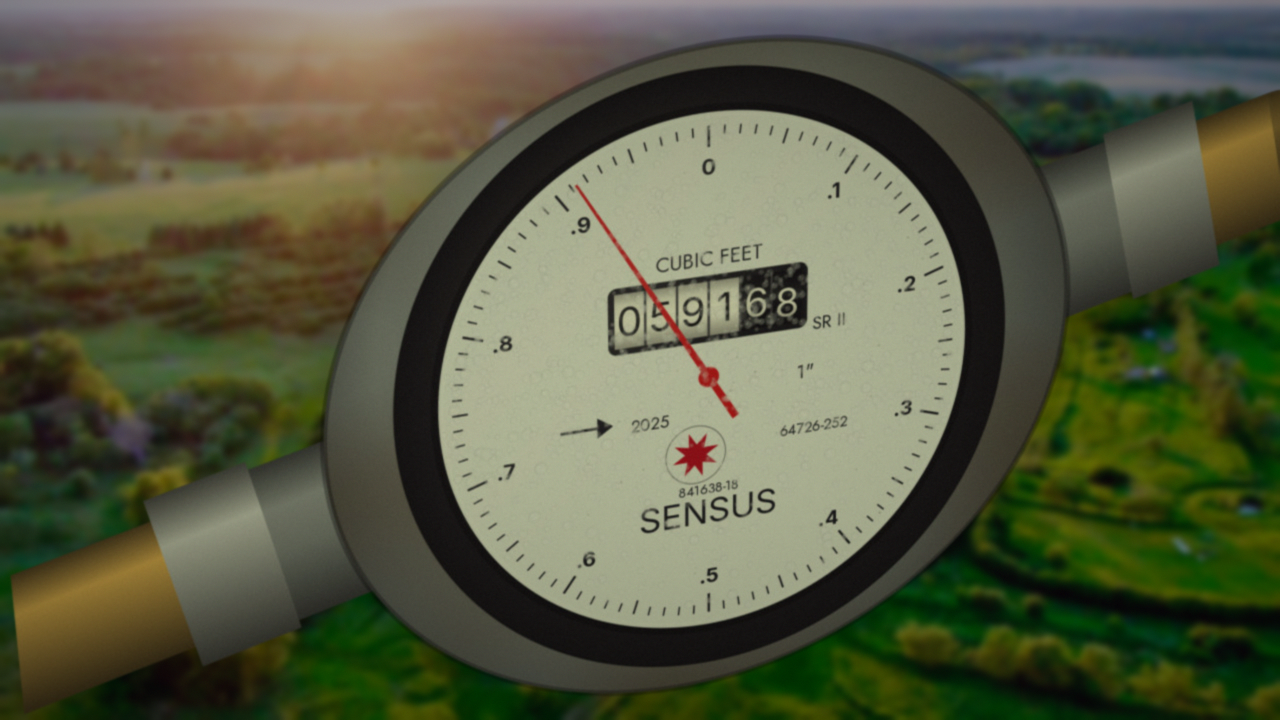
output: 59167.91 ft³
